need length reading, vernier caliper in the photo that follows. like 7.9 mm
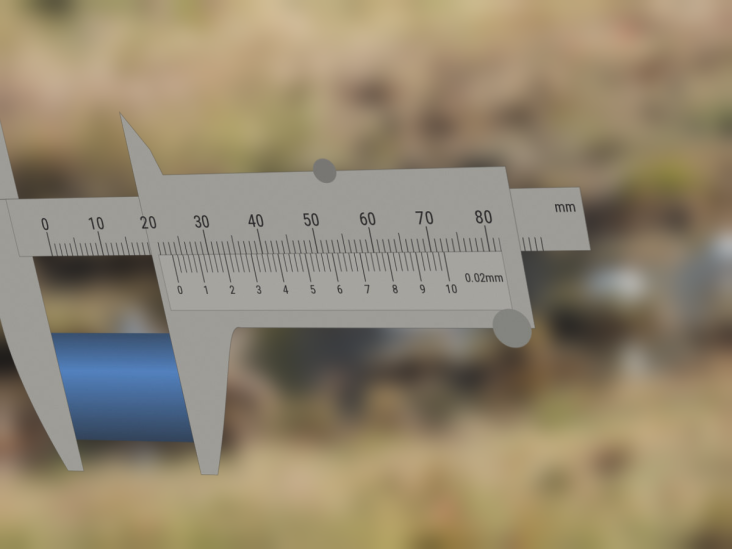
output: 23.2 mm
